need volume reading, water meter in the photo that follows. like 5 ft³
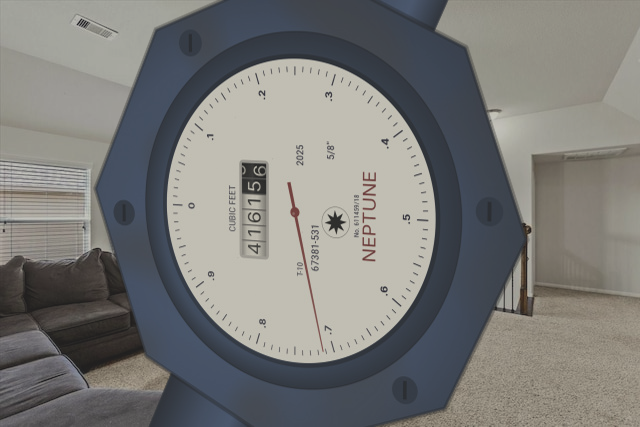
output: 416155.71 ft³
